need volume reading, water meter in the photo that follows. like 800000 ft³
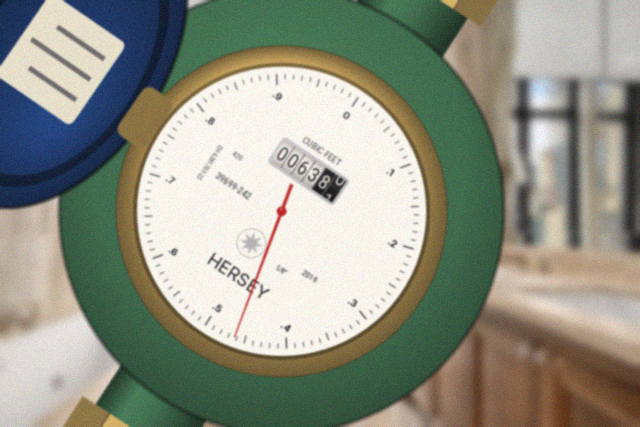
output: 6380.46 ft³
